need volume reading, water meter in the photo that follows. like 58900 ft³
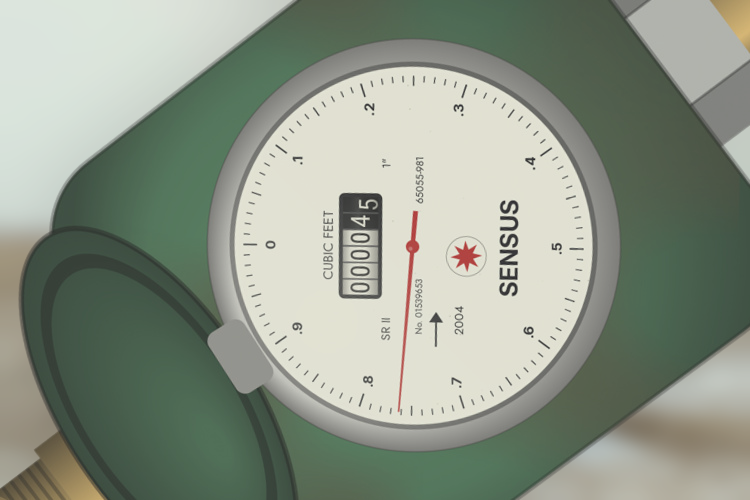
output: 44.76 ft³
